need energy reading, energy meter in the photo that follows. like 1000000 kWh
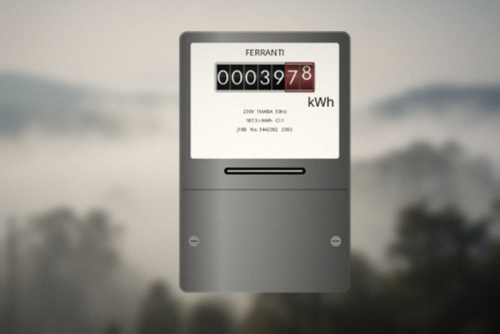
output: 39.78 kWh
